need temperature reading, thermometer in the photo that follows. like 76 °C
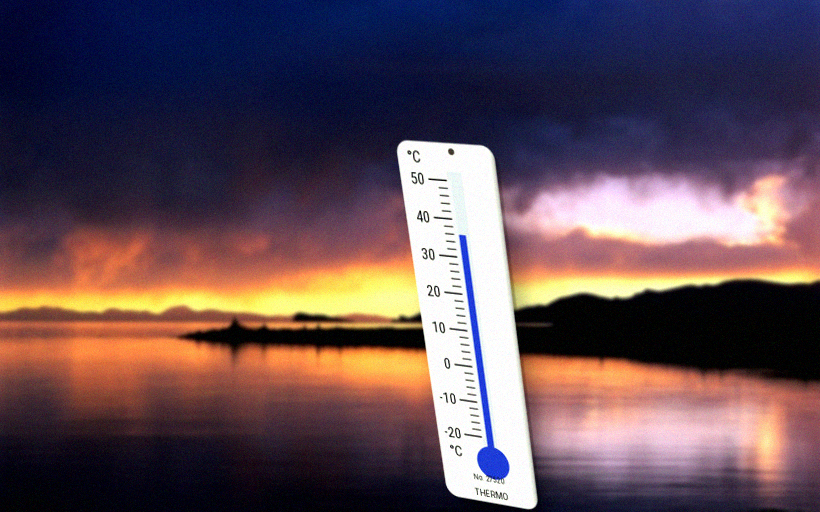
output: 36 °C
